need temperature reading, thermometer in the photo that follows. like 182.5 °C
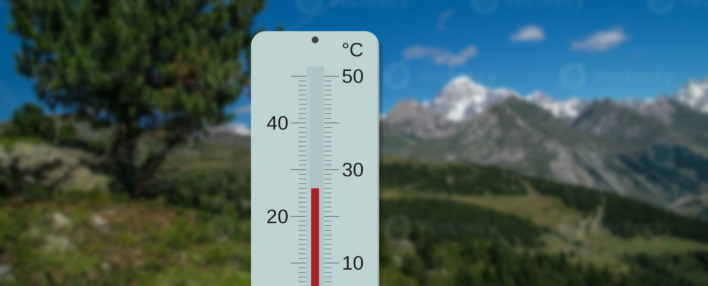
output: 26 °C
